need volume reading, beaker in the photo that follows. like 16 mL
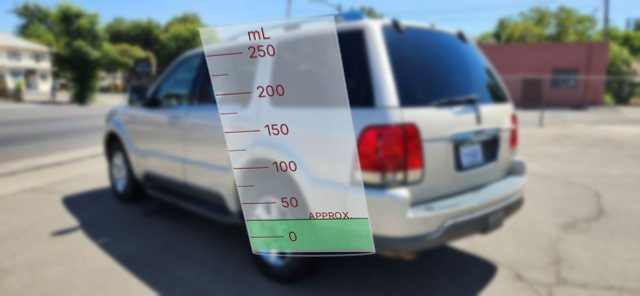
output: 25 mL
